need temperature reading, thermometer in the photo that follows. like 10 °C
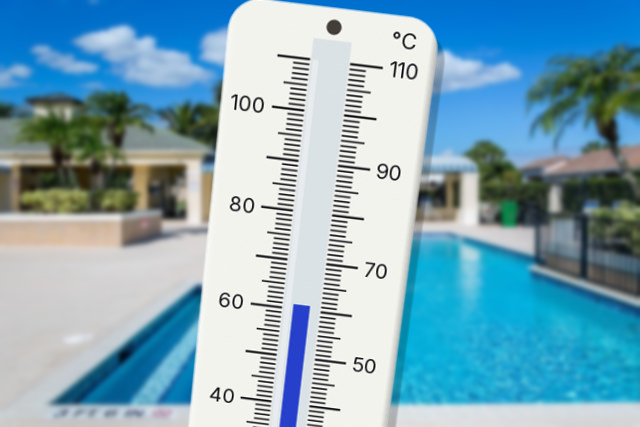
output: 61 °C
